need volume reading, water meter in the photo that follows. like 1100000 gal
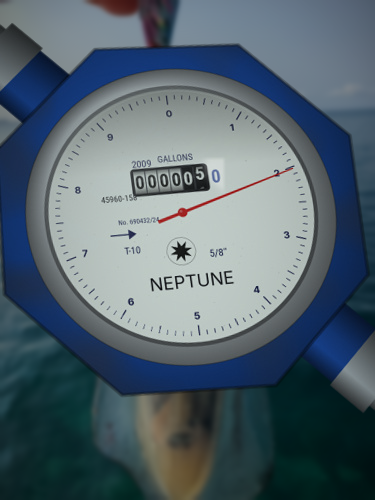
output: 52.0 gal
